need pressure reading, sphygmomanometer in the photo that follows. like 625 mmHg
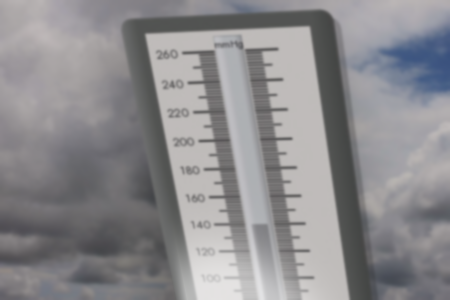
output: 140 mmHg
